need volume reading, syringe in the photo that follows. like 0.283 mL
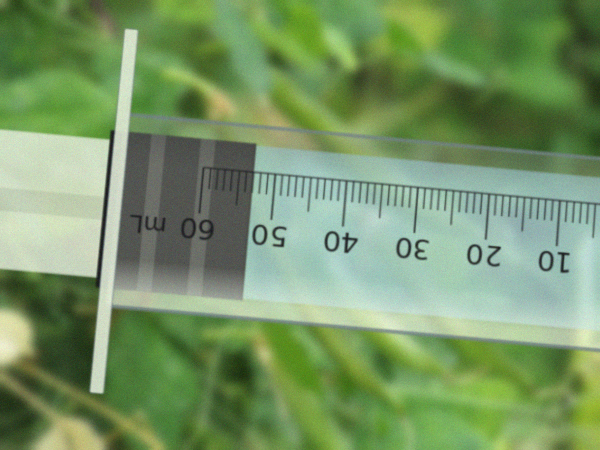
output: 53 mL
